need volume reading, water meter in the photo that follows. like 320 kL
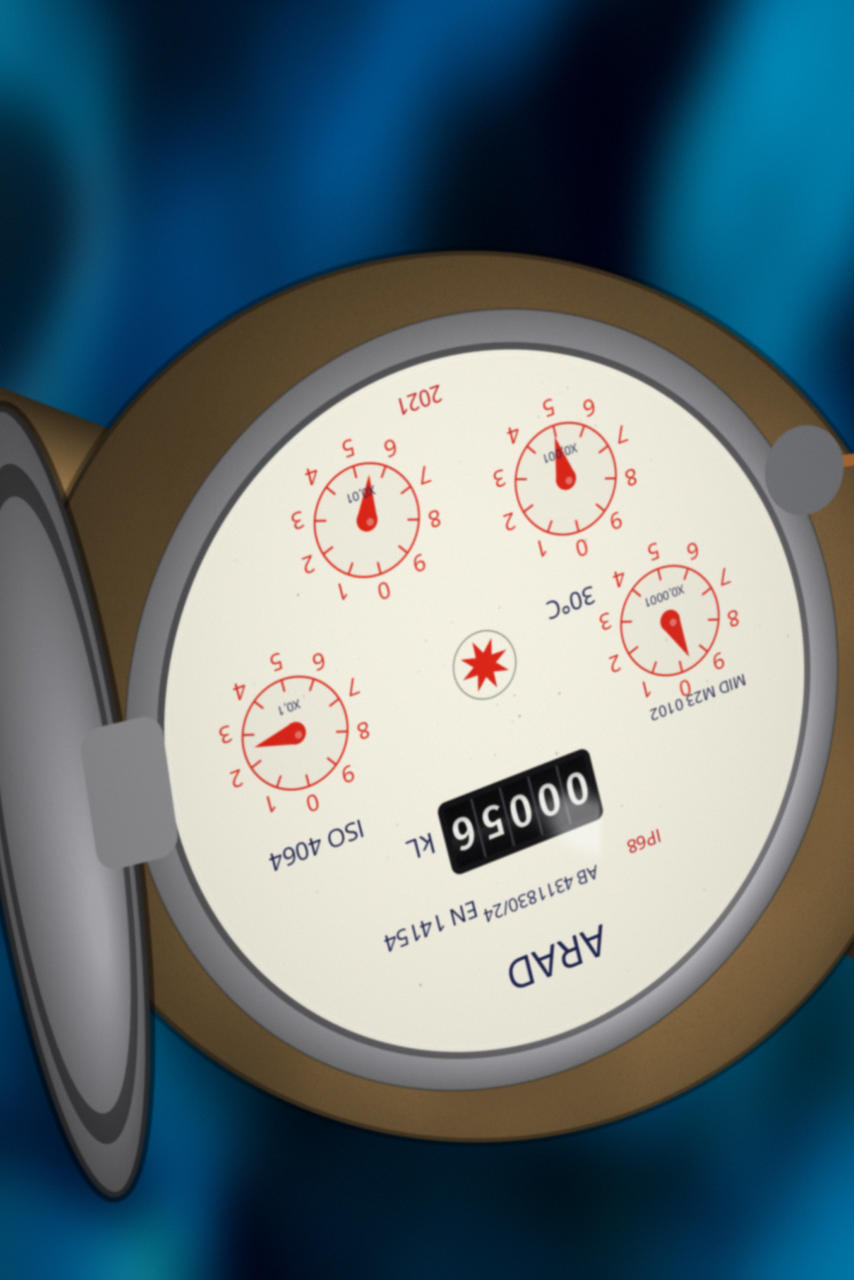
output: 56.2549 kL
